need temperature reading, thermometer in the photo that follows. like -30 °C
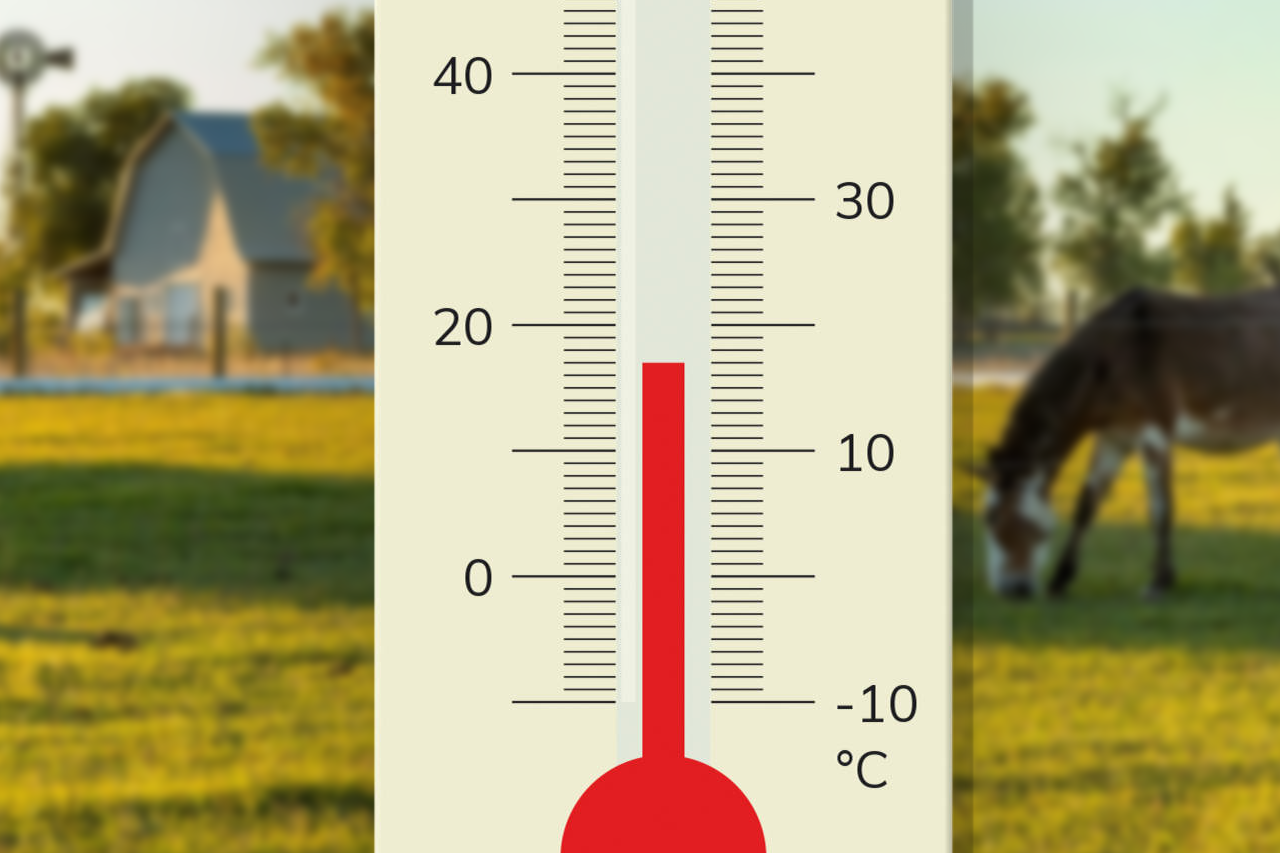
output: 17 °C
